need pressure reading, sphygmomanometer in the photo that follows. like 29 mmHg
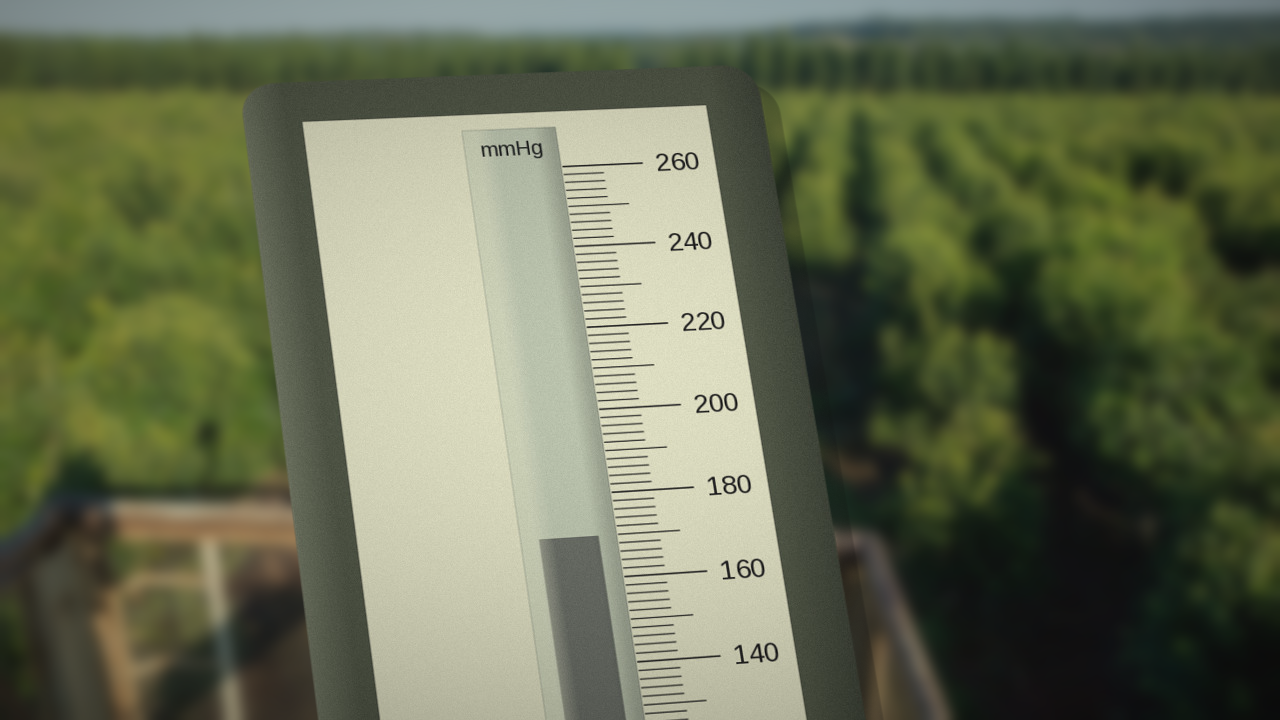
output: 170 mmHg
